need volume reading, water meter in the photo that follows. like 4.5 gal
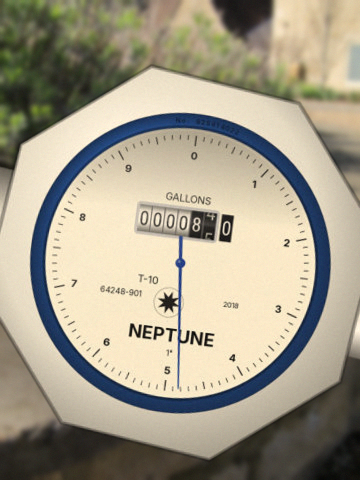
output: 844.8 gal
